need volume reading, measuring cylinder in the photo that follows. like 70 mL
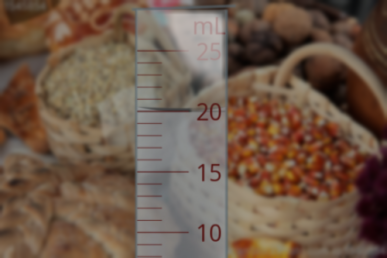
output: 20 mL
